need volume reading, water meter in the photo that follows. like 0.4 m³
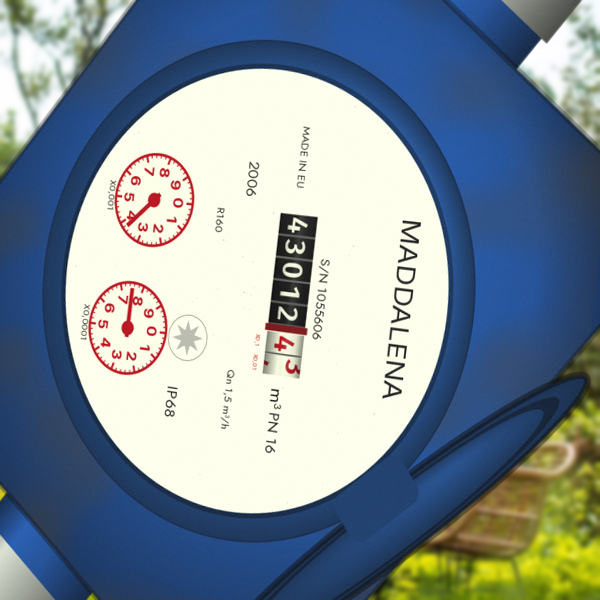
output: 43012.4337 m³
